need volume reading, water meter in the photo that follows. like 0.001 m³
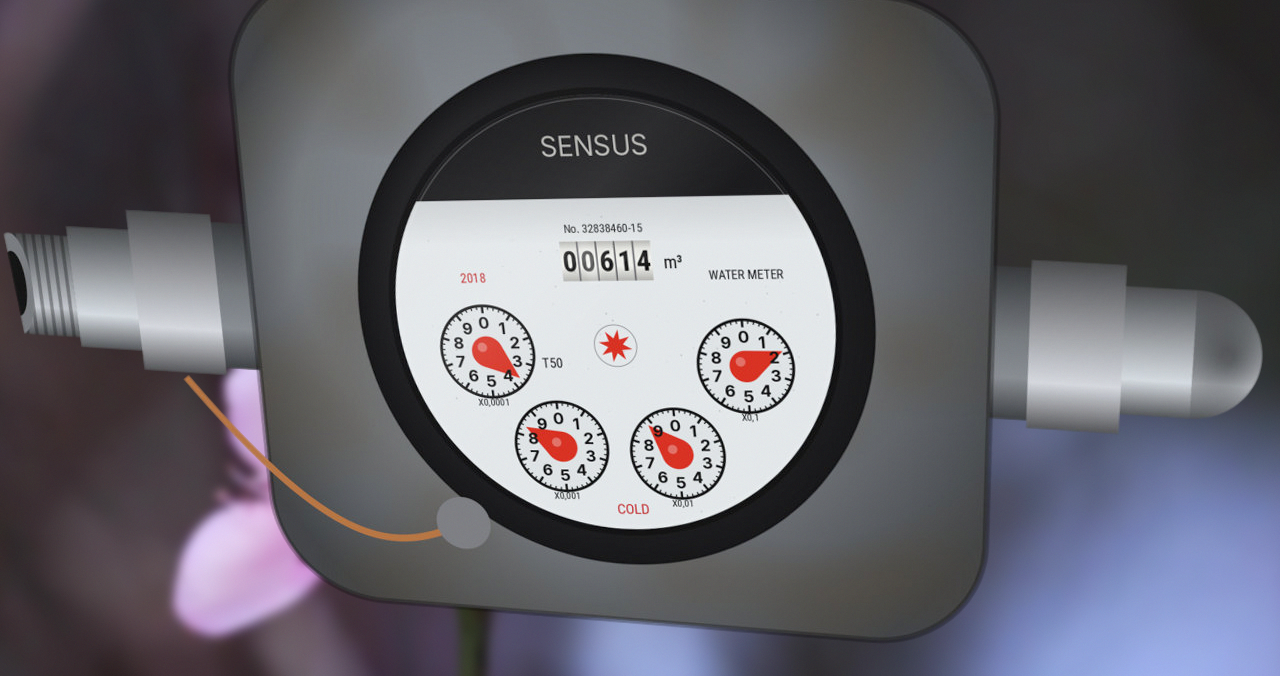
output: 614.1883 m³
